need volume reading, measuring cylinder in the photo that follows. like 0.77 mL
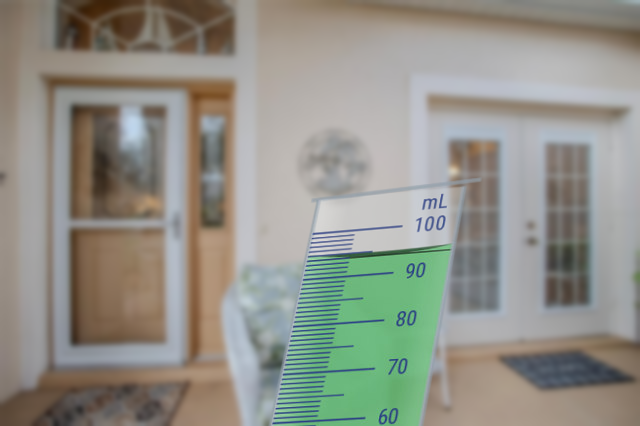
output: 94 mL
